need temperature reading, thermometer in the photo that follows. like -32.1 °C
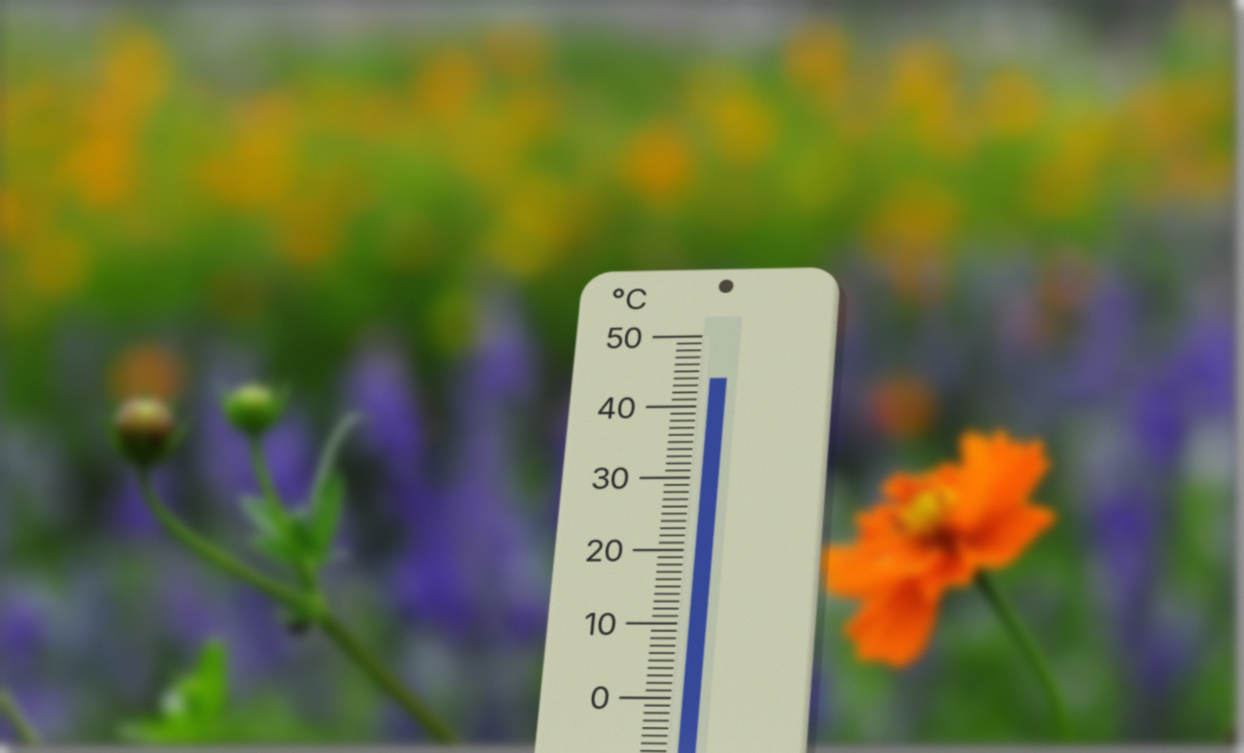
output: 44 °C
